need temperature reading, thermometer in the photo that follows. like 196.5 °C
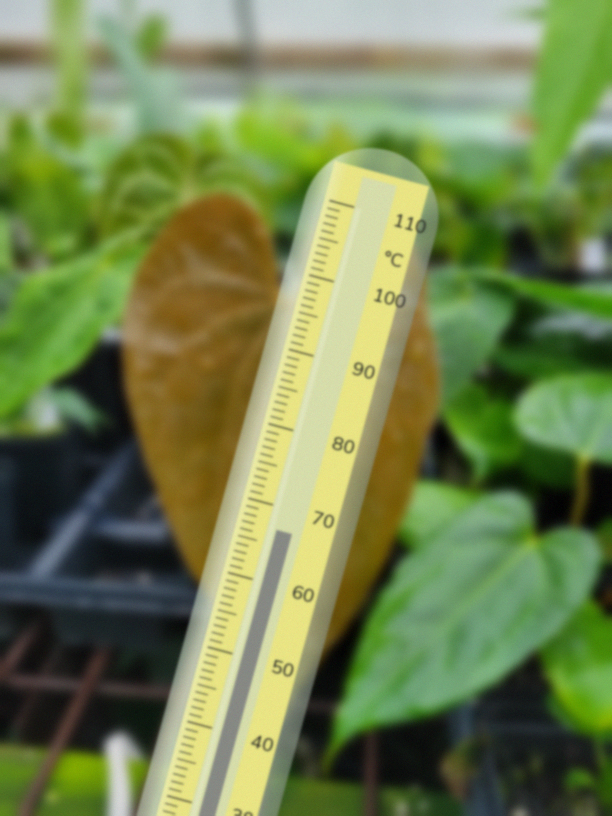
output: 67 °C
